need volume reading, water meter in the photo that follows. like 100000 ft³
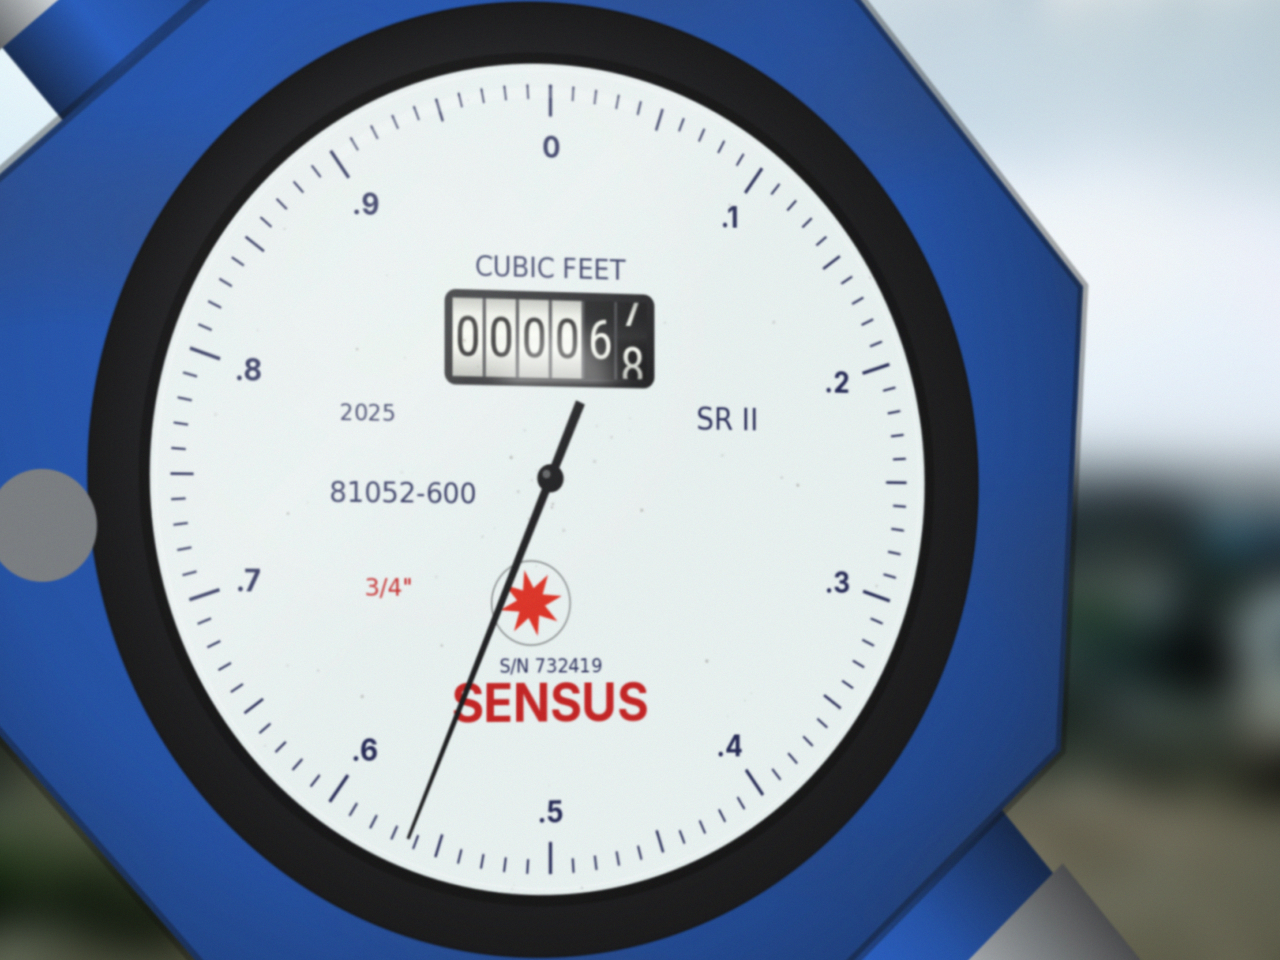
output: 67.56 ft³
